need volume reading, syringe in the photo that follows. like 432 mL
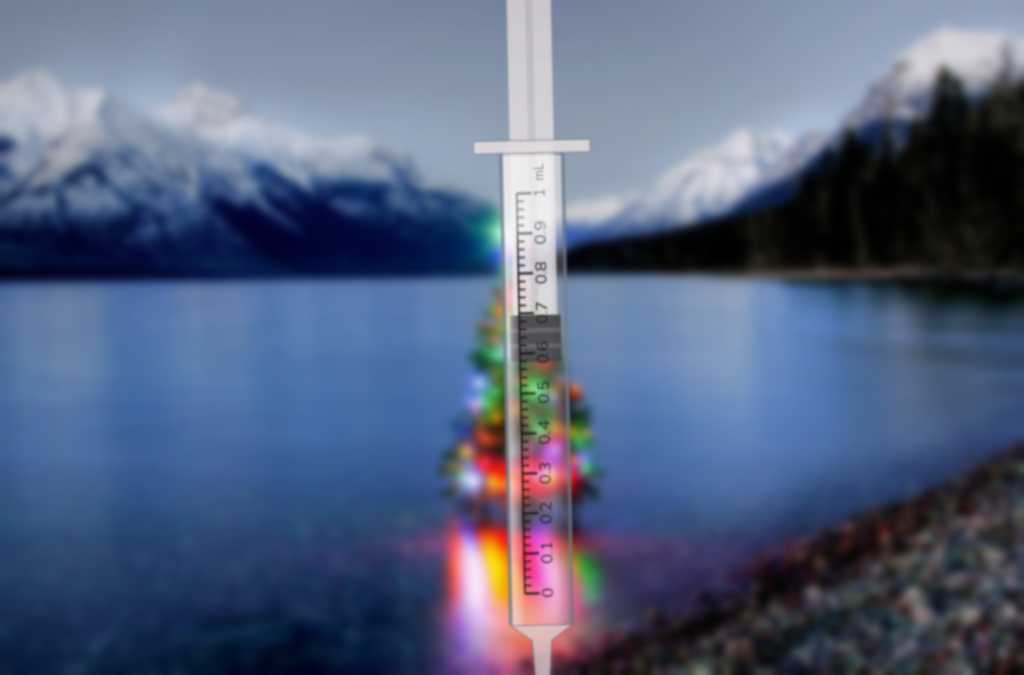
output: 0.58 mL
